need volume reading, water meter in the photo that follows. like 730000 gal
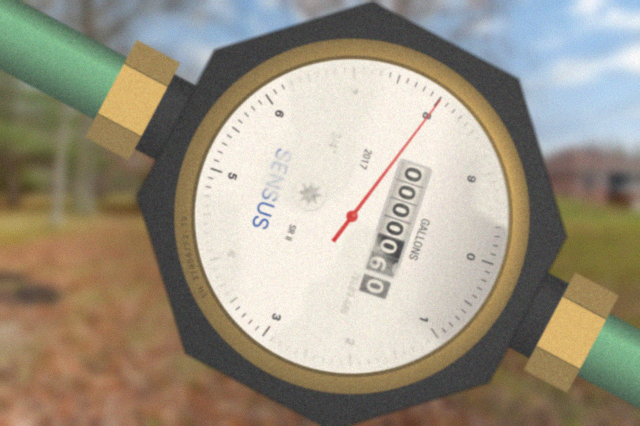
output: 58.0 gal
